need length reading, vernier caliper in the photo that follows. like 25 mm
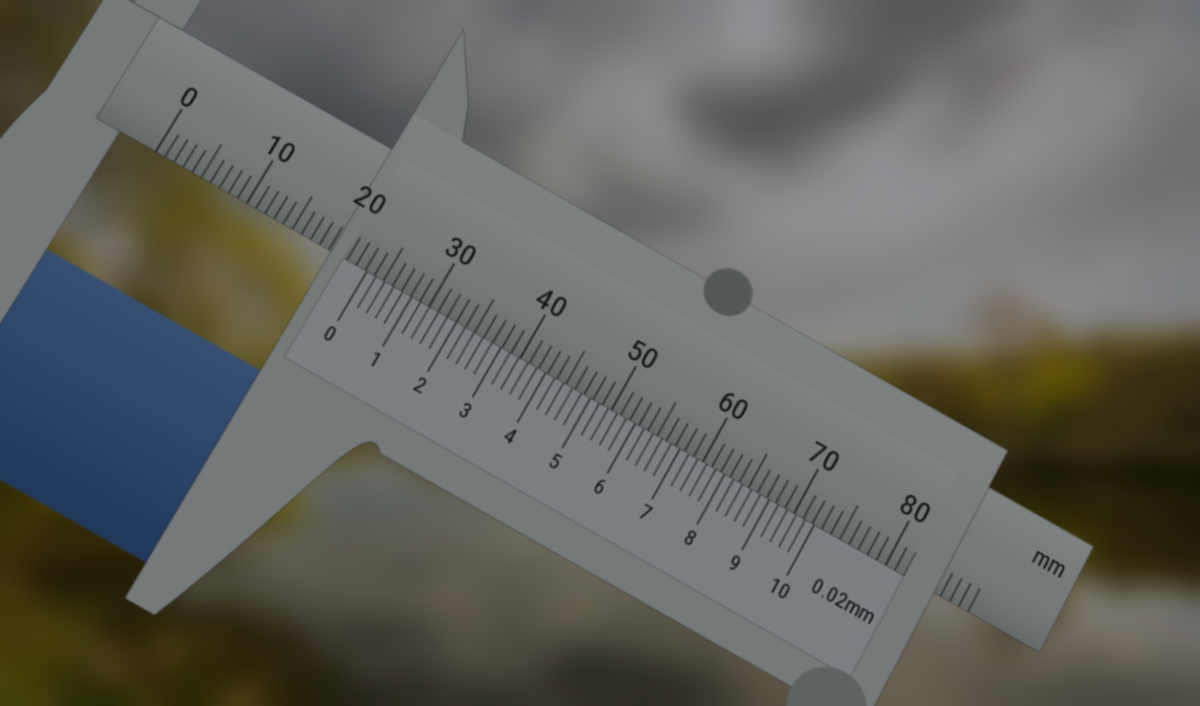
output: 23.2 mm
